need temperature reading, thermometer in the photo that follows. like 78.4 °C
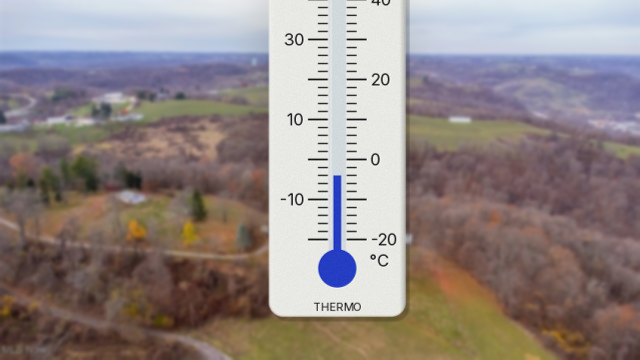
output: -4 °C
